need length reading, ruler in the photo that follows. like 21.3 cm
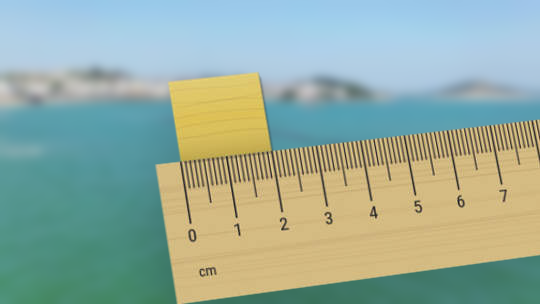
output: 2 cm
